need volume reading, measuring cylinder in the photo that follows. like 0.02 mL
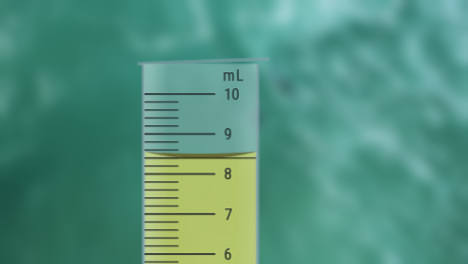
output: 8.4 mL
